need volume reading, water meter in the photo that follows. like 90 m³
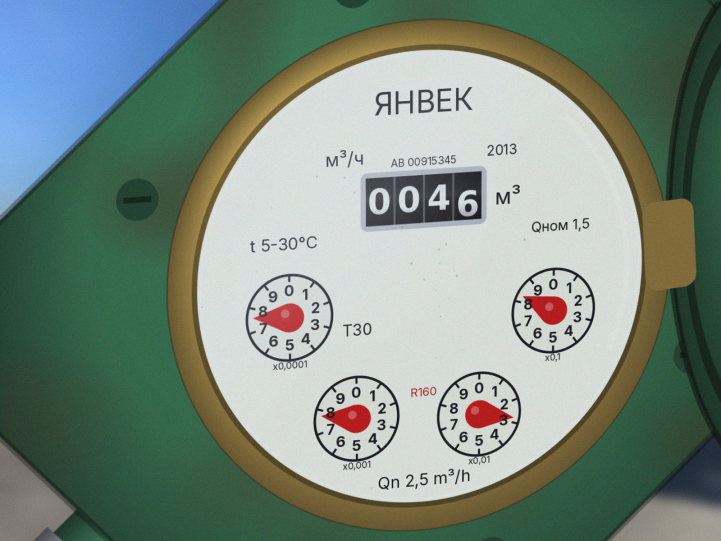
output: 45.8277 m³
